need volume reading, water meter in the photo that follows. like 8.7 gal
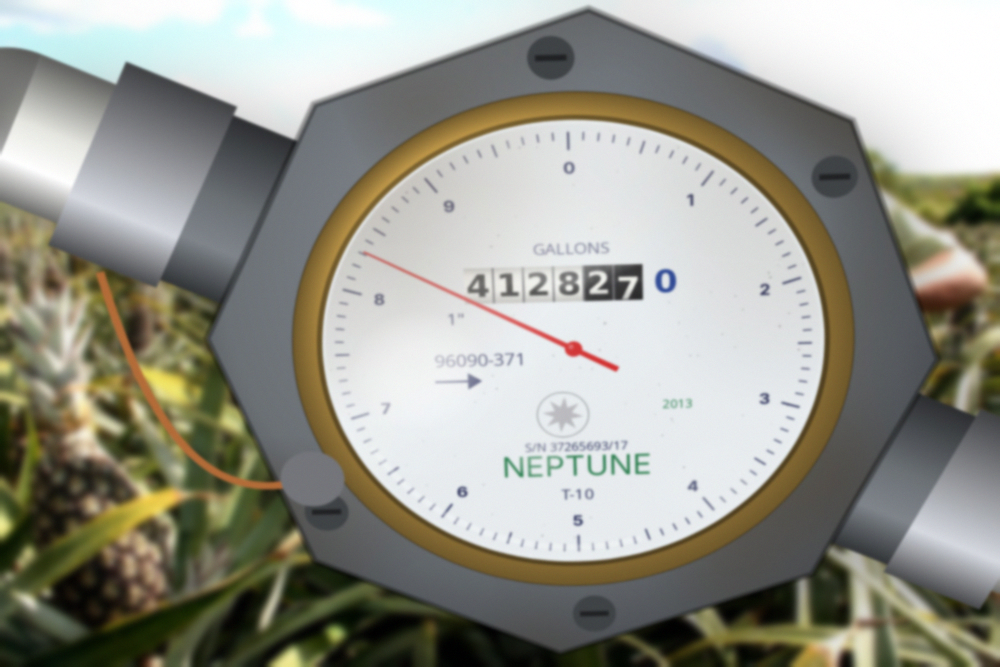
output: 4128268.3 gal
